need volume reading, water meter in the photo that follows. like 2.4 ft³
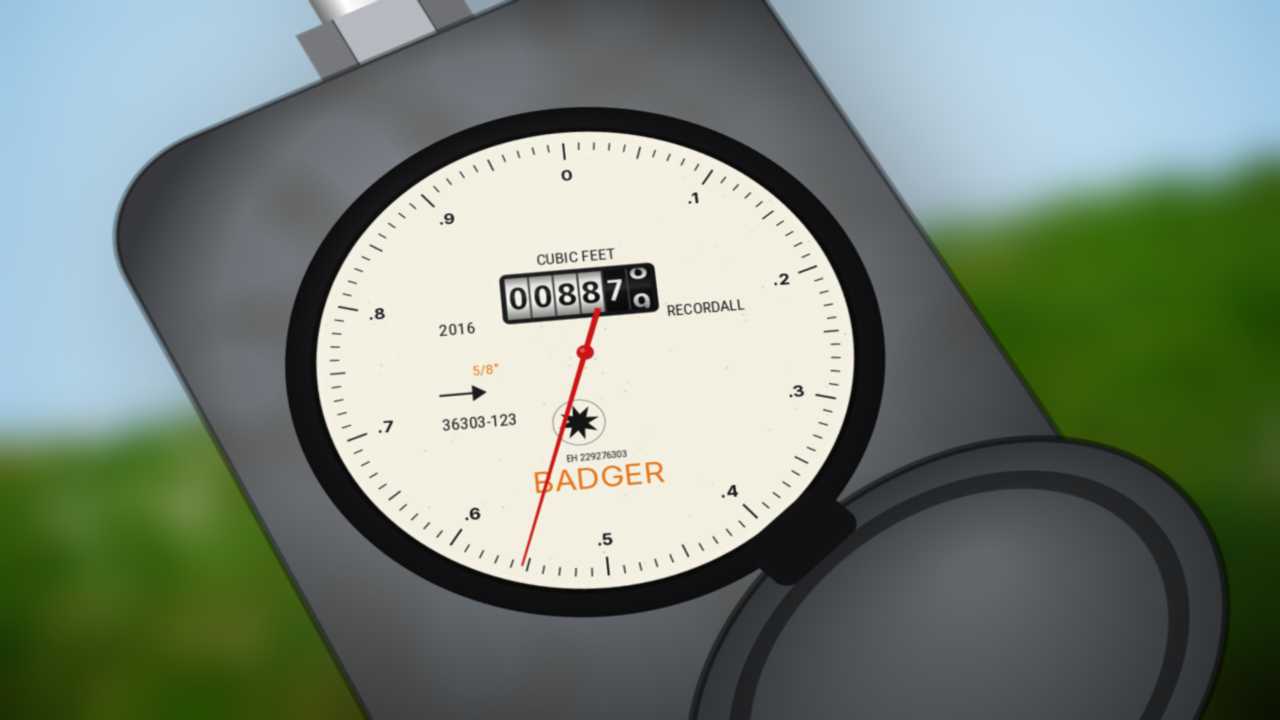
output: 8878.55 ft³
